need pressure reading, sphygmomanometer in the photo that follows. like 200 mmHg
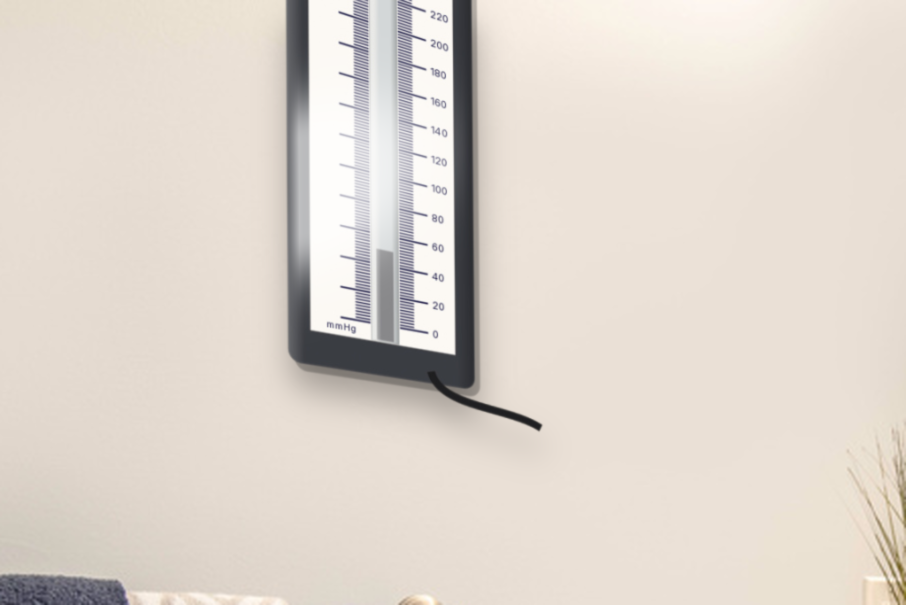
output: 50 mmHg
